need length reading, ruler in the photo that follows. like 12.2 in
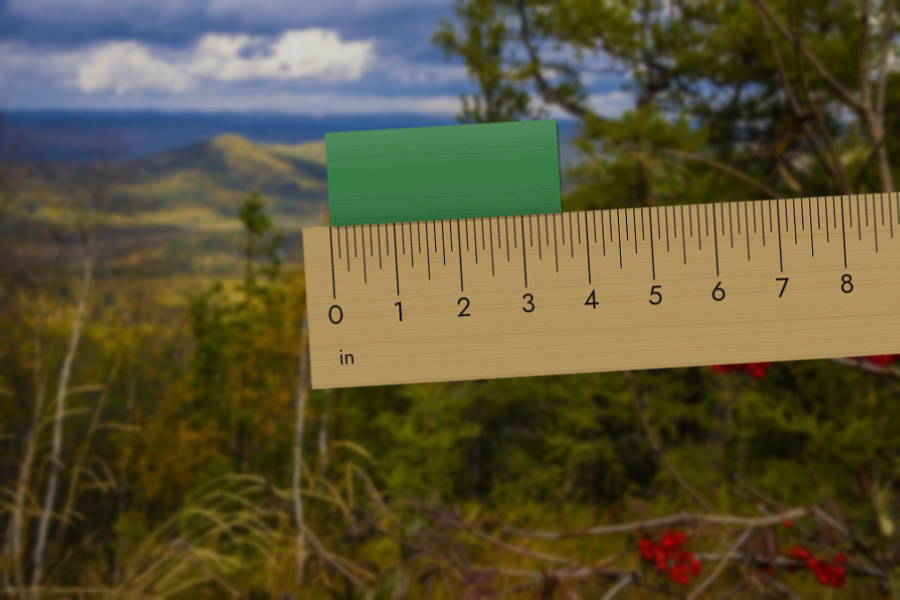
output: 3.625 in
